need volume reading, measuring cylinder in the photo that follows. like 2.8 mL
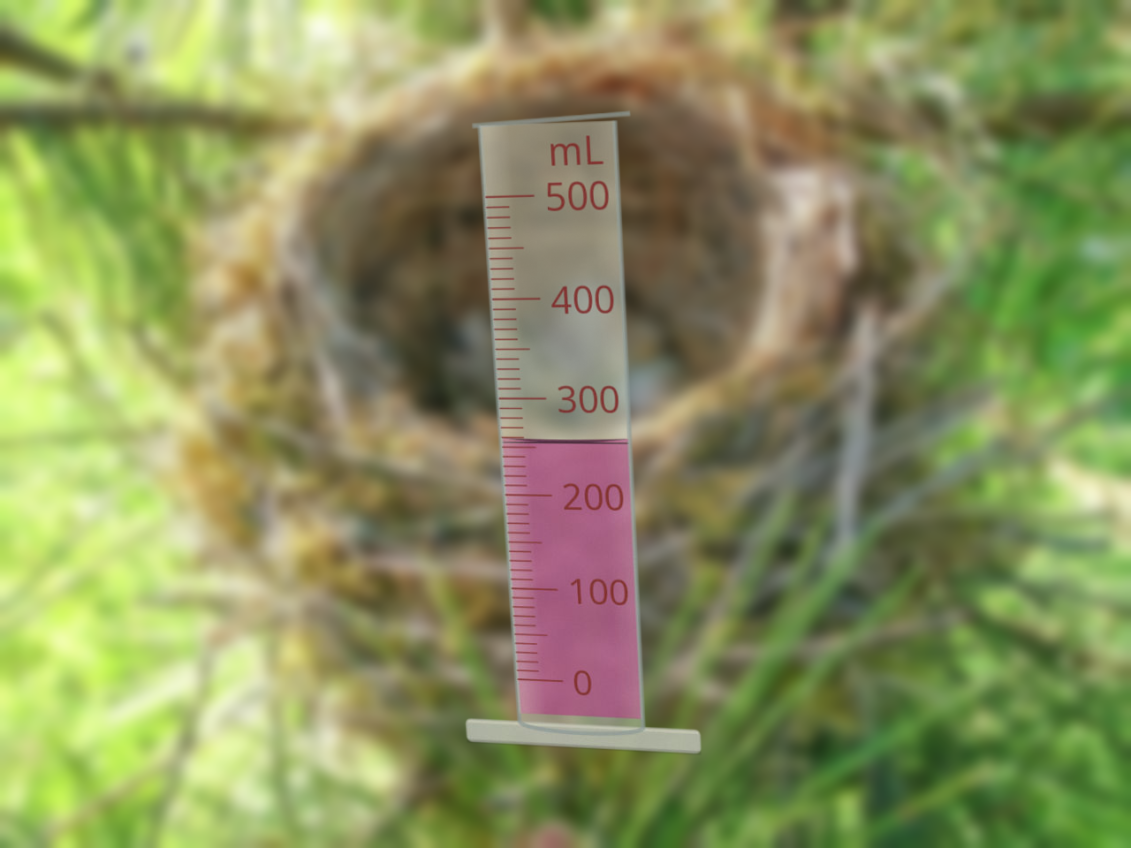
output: 255 mL
